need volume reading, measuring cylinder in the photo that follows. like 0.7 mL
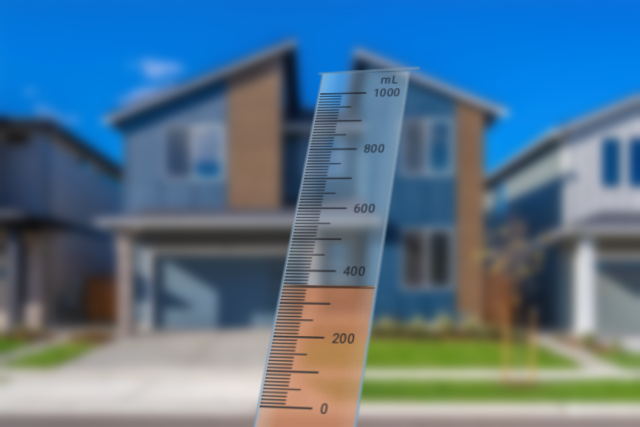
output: 350 mL
